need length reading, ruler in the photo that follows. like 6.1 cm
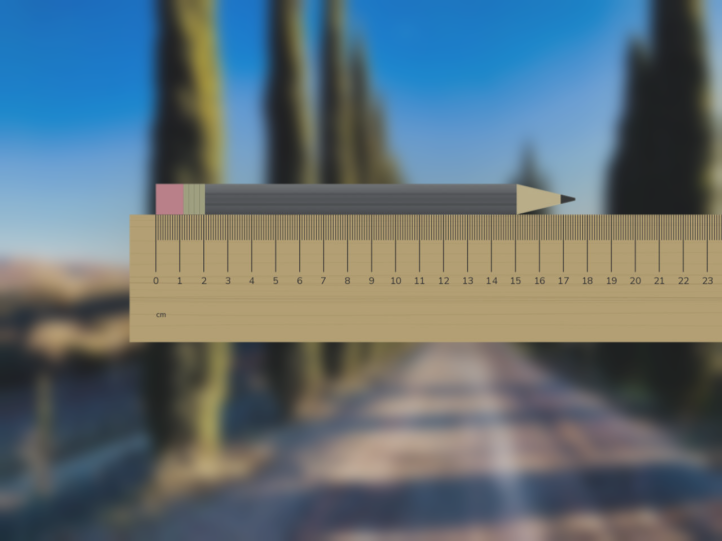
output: 17.5 cm
